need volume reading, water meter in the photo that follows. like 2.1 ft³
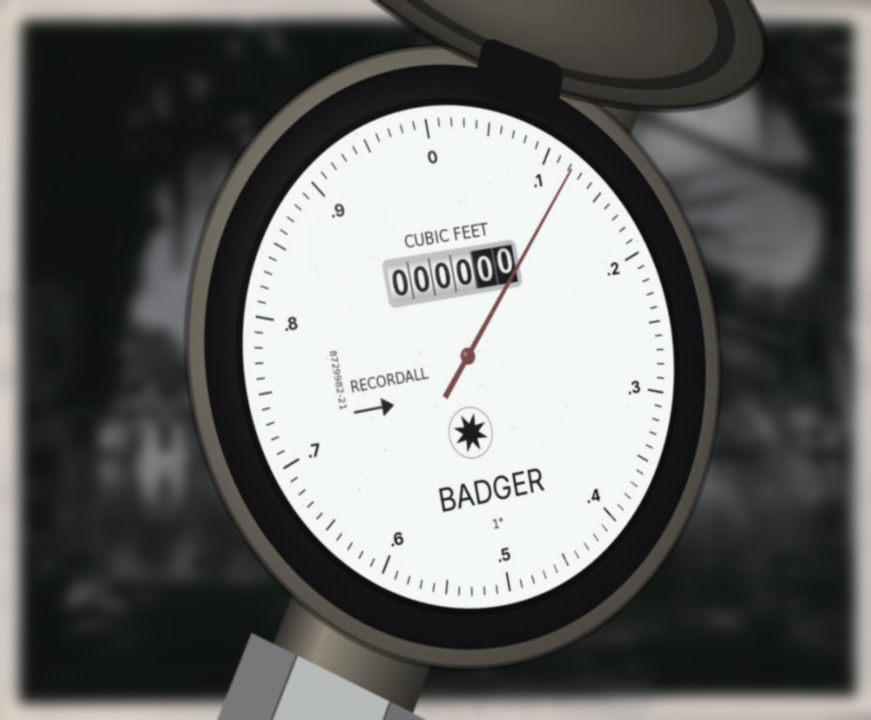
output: 0.12 ft³
